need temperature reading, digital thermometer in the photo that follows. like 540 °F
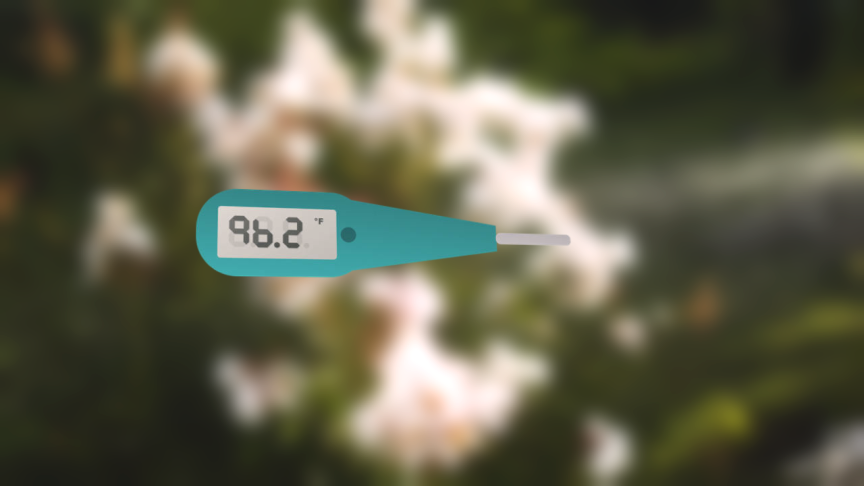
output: 96.2 °F
